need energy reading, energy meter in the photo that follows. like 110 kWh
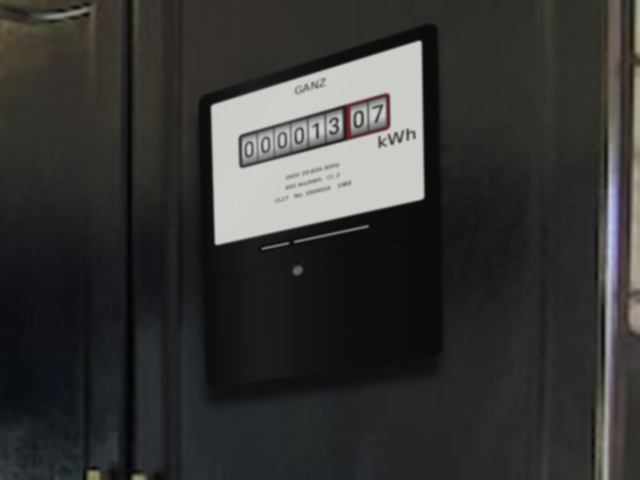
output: 13.07 kWh
